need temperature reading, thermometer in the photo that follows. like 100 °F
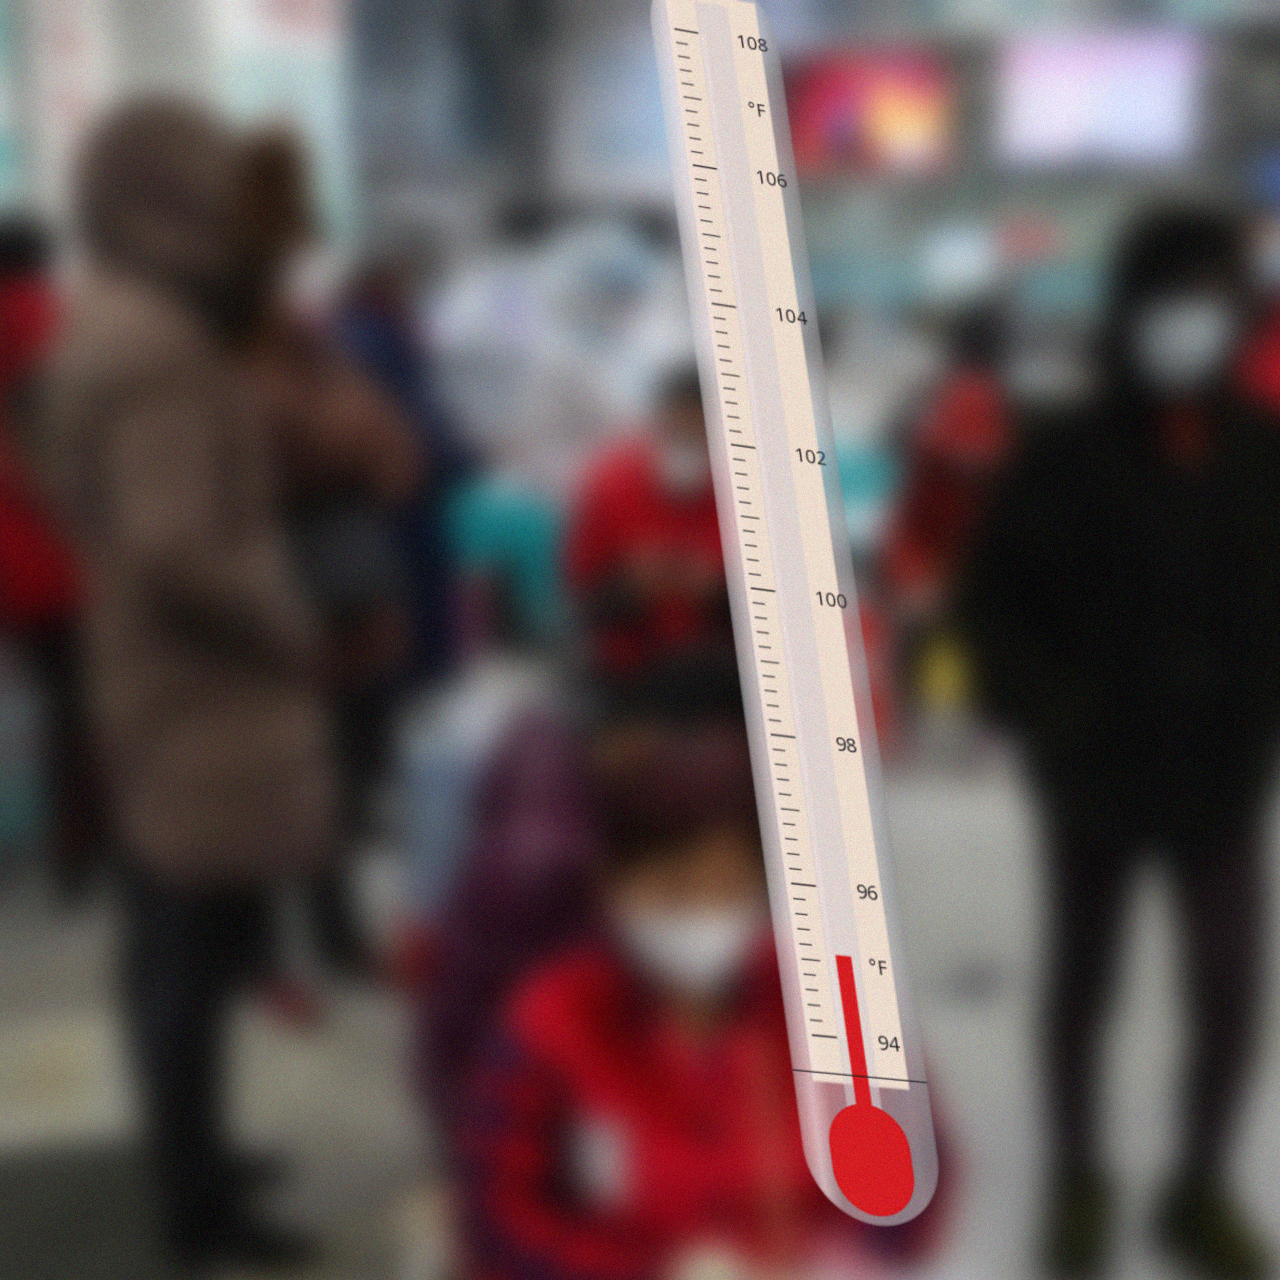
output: 95.1 °F
